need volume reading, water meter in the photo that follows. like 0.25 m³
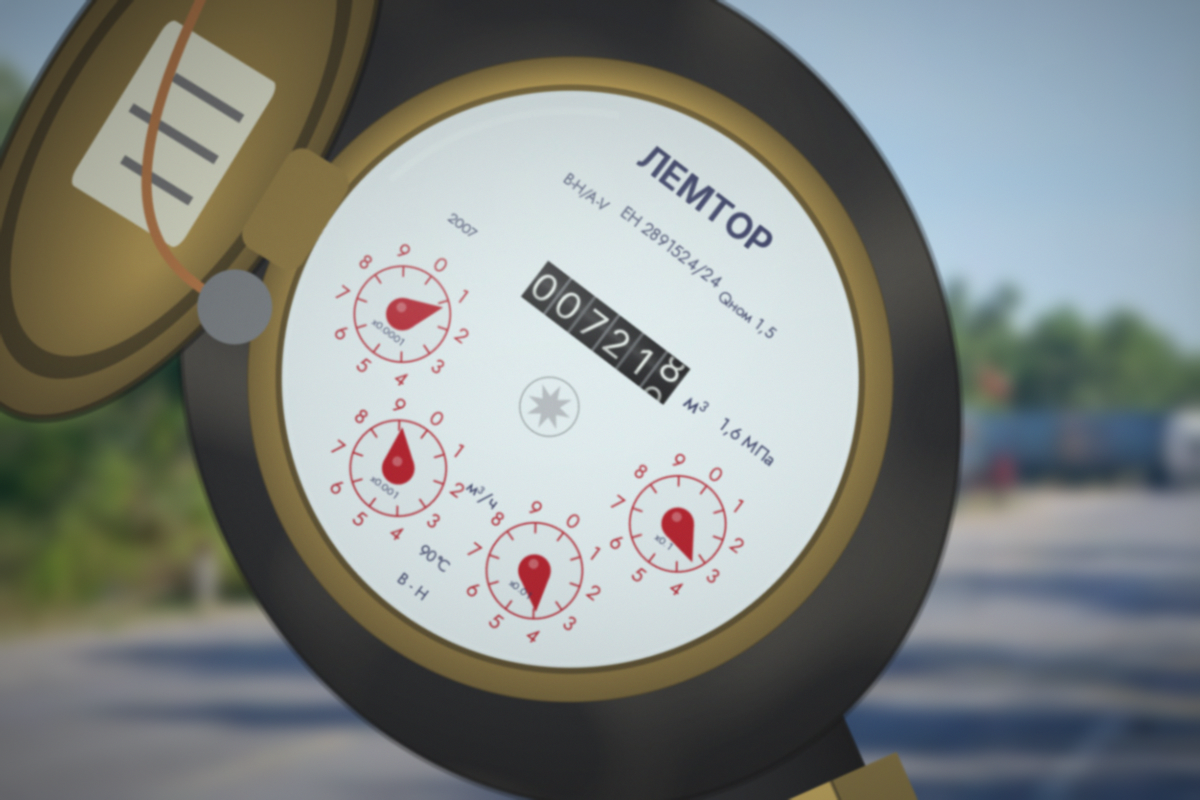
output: 7218.3391 m³
